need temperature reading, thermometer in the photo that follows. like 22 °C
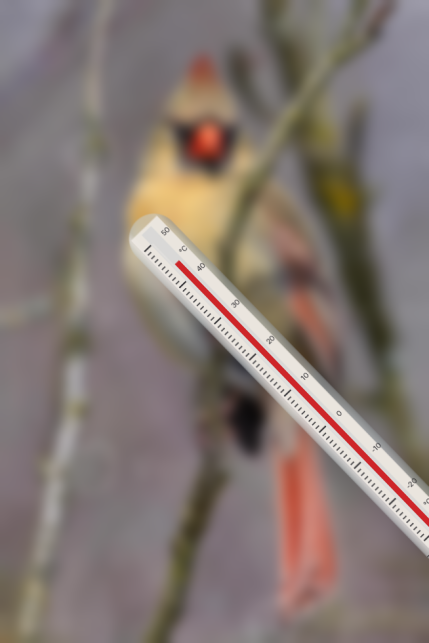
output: 44 °C
